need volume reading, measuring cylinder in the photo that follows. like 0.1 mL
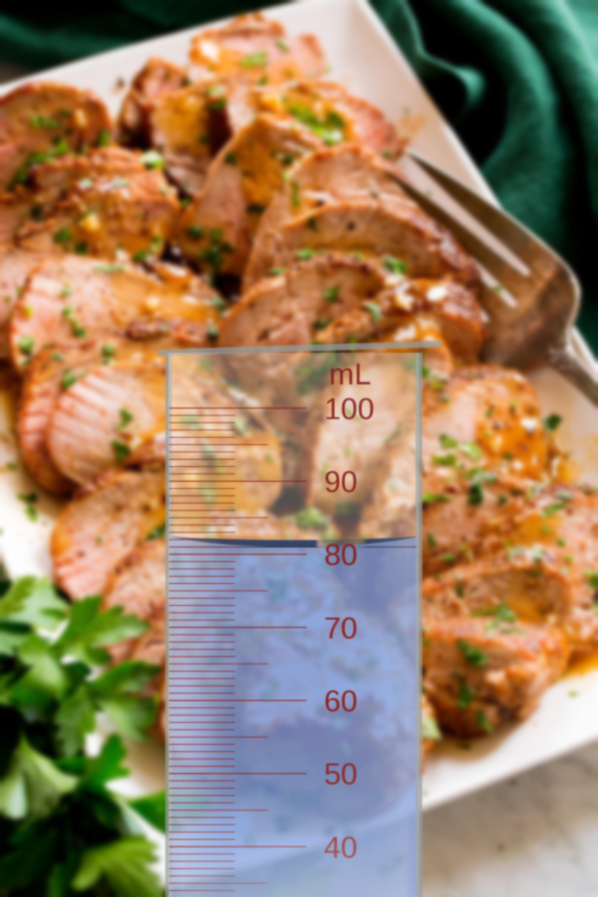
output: 81 mL
